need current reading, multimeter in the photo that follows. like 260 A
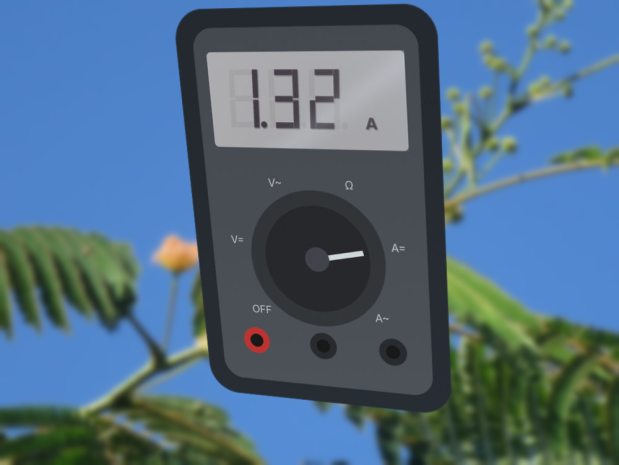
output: 1.32 A
